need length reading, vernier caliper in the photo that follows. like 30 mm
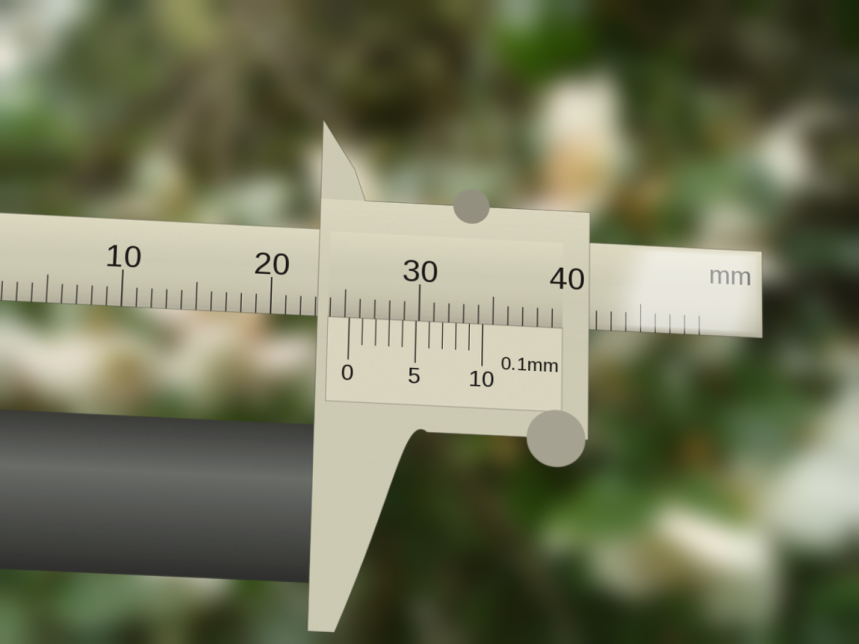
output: 25.3 mm
